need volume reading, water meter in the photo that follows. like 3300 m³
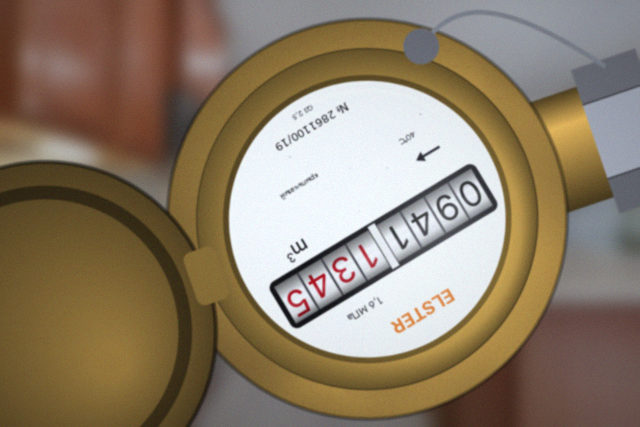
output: 941.1345 m³
